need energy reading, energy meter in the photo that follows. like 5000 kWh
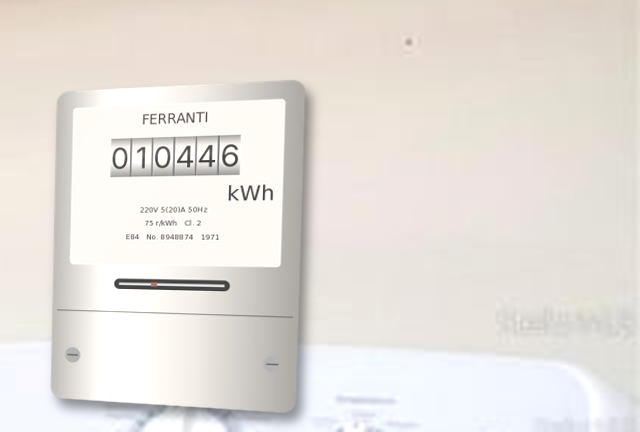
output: 10446 kWh
